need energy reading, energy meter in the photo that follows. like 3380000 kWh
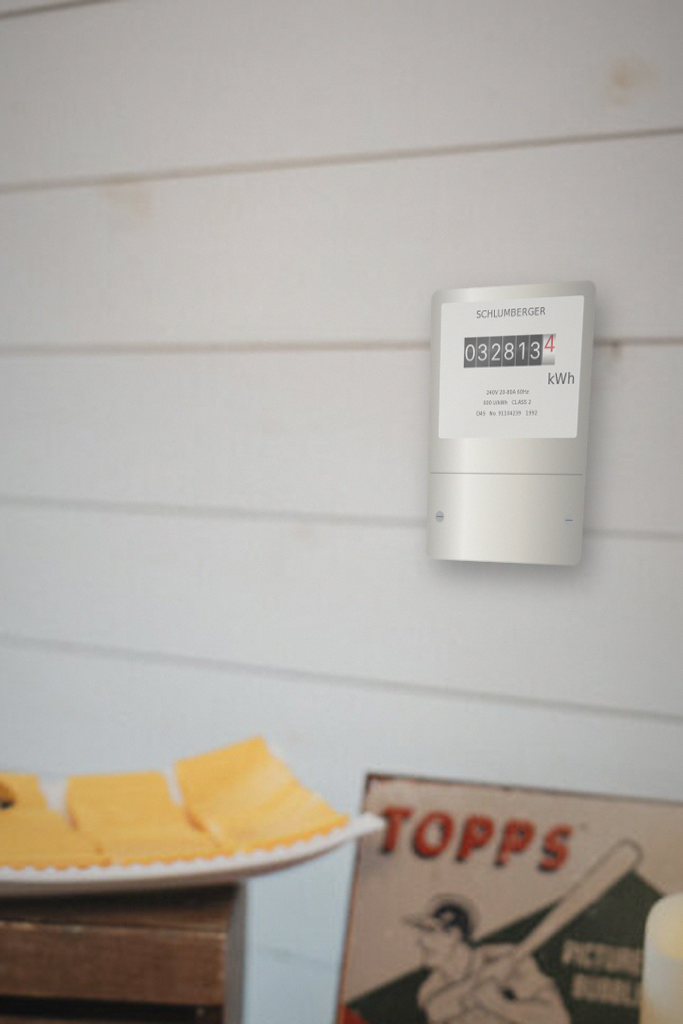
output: 32813.4 kWh
